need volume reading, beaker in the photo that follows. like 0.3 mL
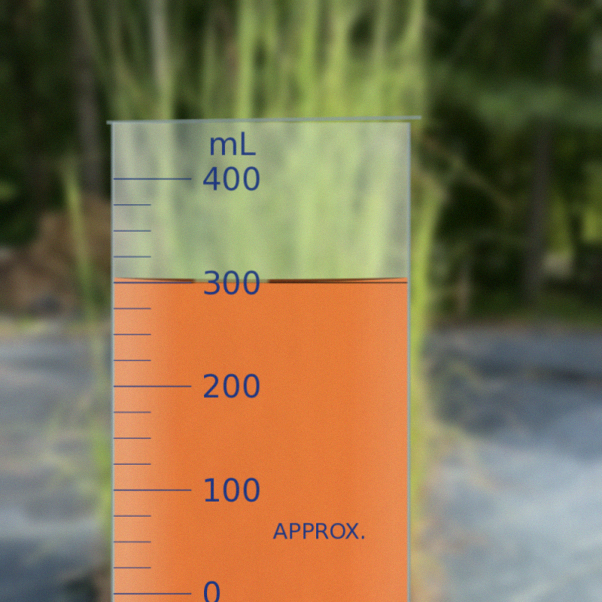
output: 300 mL
